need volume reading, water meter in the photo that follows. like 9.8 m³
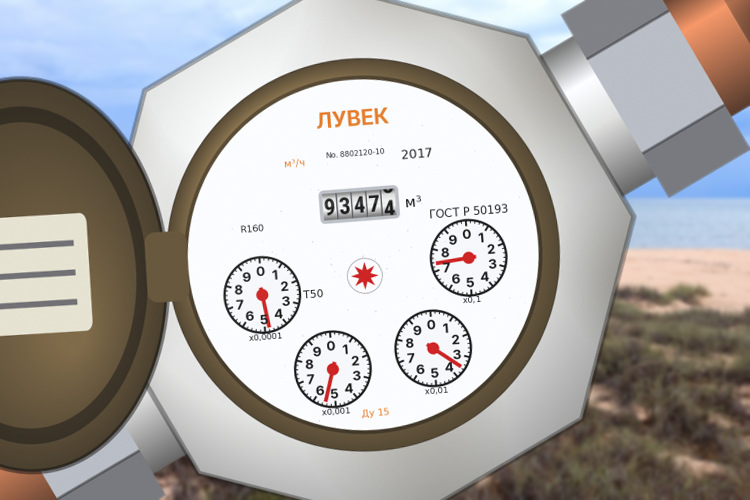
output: 93473.7354 m³
